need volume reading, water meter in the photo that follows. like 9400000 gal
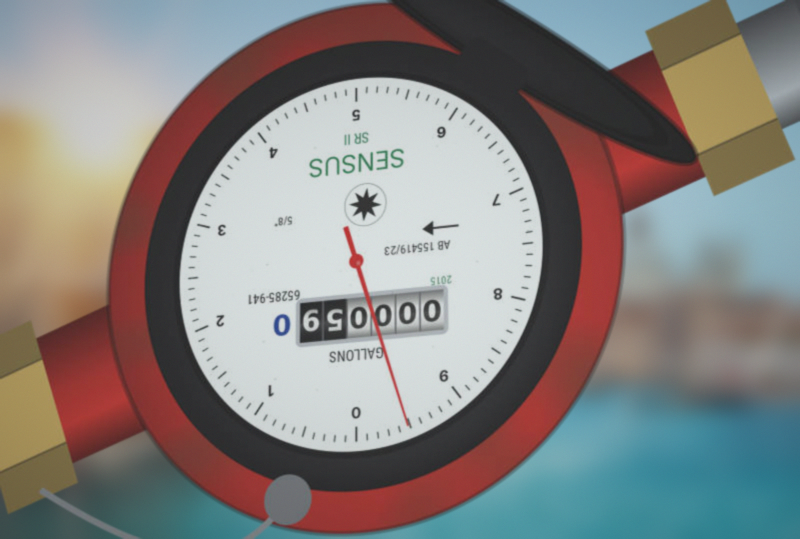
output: 589.5 gal
